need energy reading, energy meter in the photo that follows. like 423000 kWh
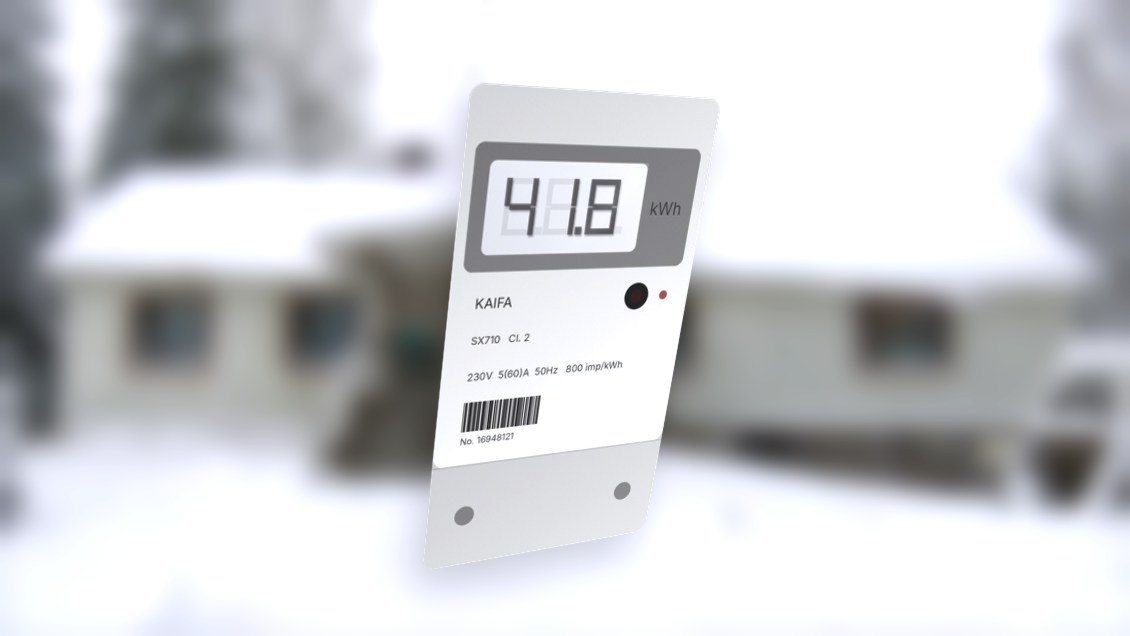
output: 41.8 kWh
